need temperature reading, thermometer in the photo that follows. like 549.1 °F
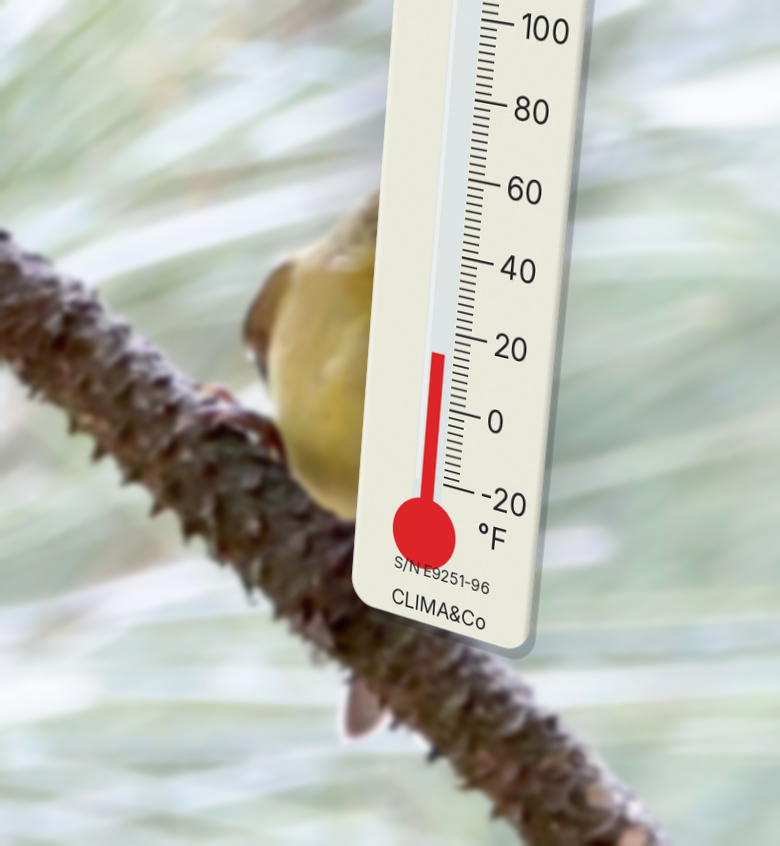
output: 14 °F
